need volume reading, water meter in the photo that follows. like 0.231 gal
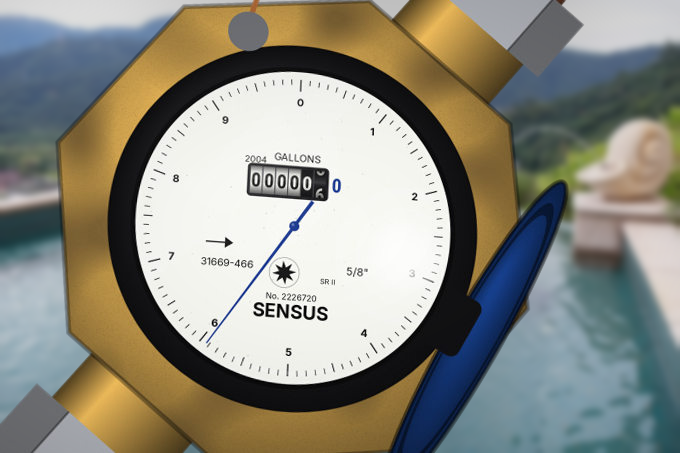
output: 55.9 gal
